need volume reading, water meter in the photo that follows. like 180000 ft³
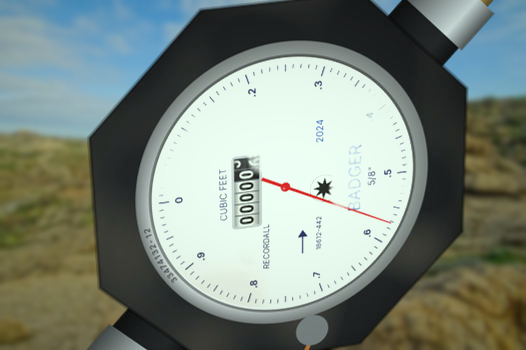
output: 5.57 ft³
